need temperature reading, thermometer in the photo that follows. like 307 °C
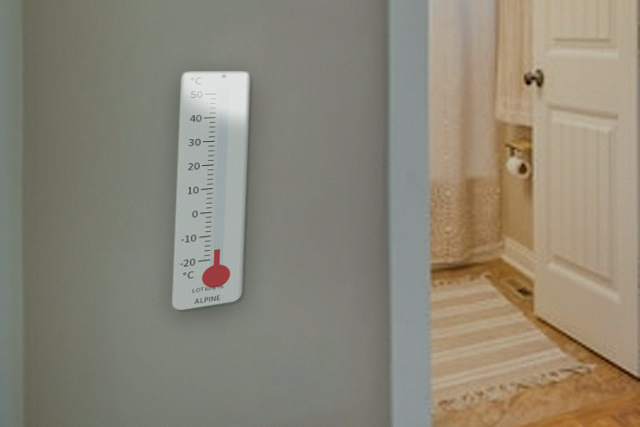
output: -16 °C
